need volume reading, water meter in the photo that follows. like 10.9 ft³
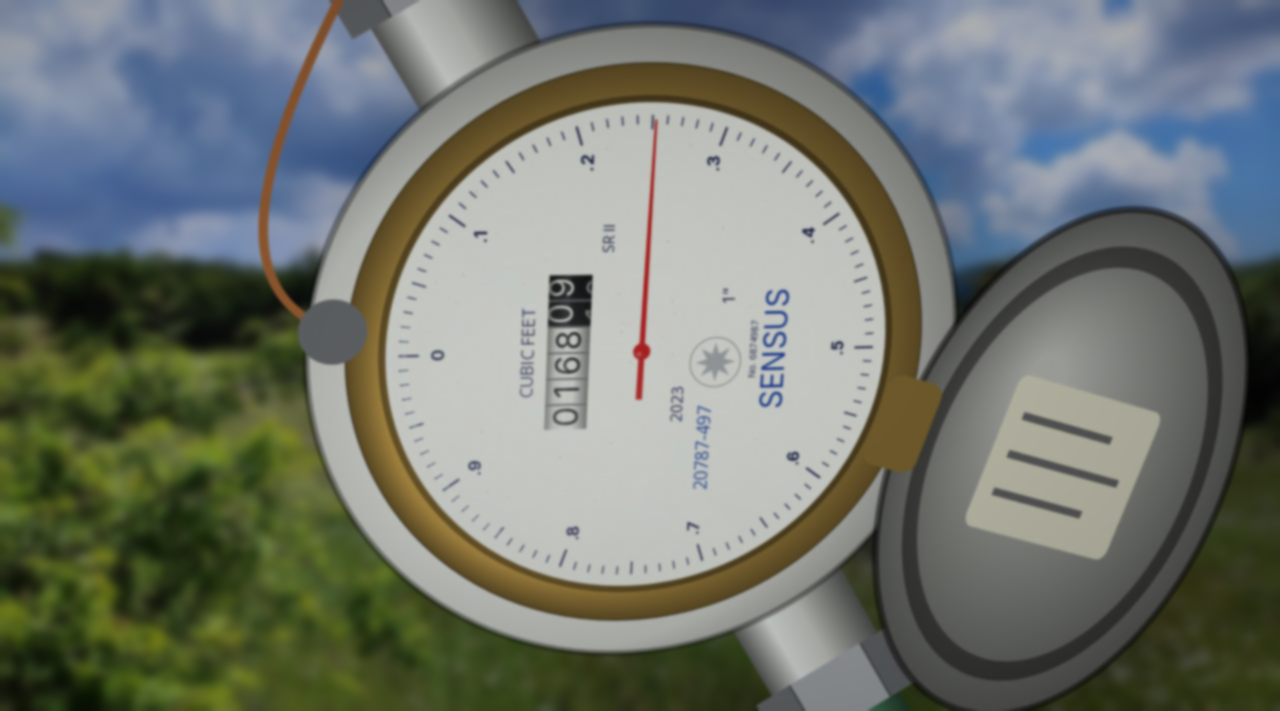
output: 16809.25 ft³
